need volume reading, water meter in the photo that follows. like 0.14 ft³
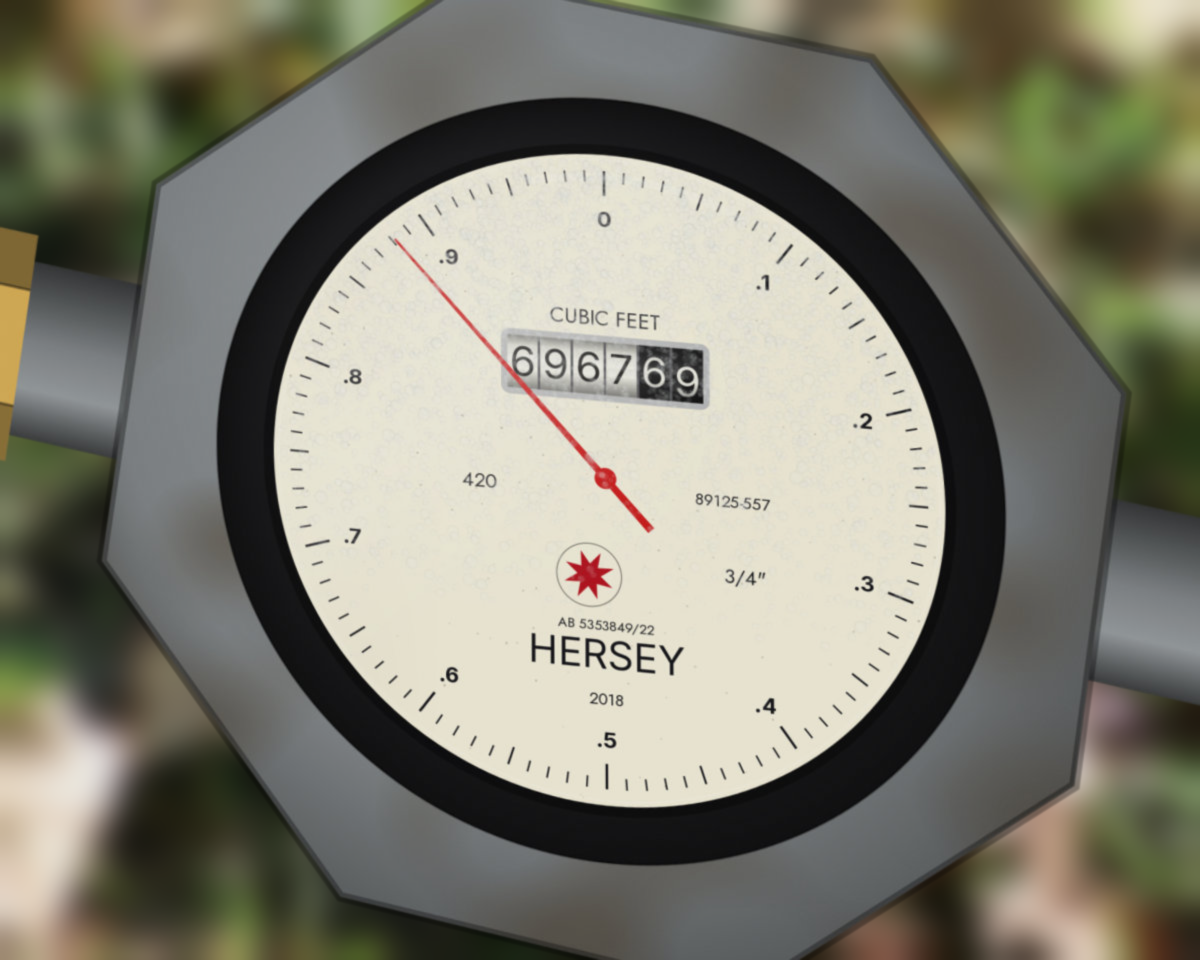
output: 696768.88 ft³
